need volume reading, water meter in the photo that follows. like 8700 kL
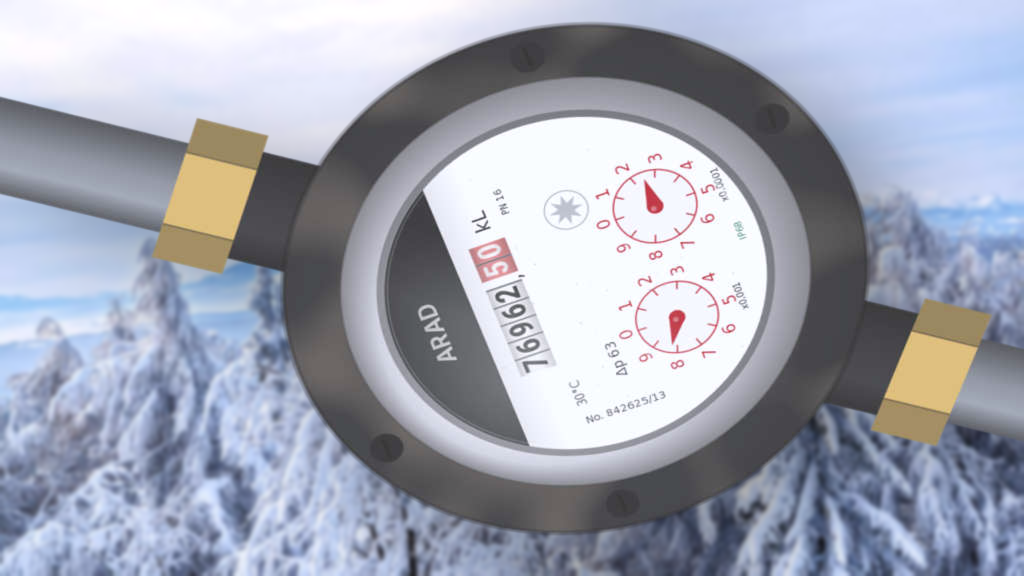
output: 76962.5082 kL
